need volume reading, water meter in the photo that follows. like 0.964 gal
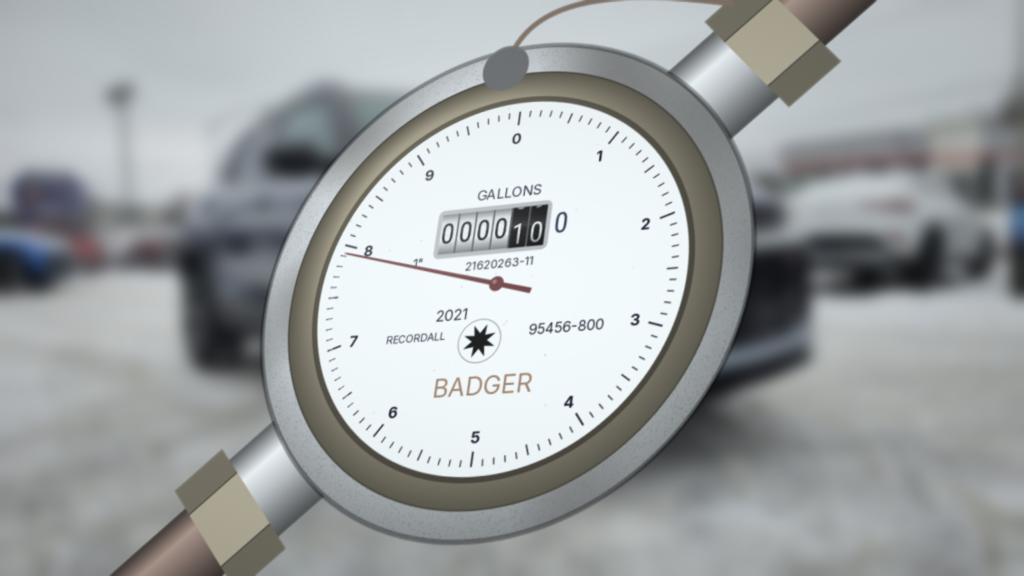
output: 97.9 gal
